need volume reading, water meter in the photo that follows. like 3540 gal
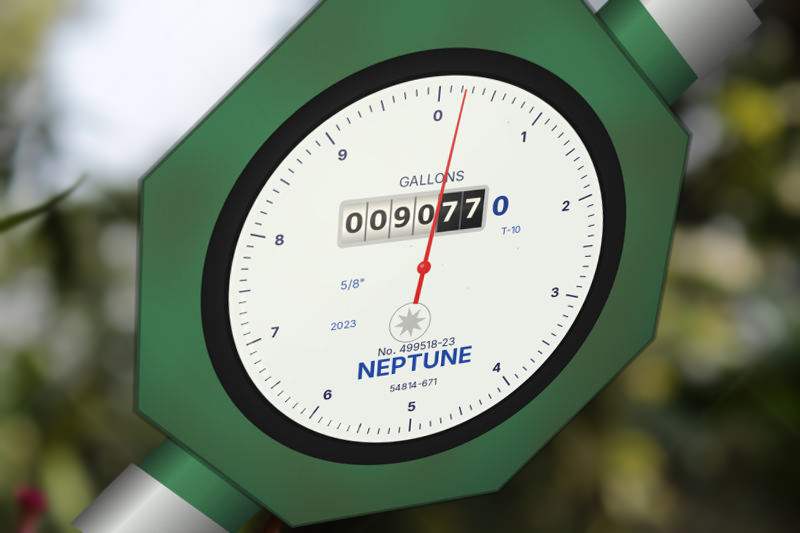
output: 90770.2 gal
